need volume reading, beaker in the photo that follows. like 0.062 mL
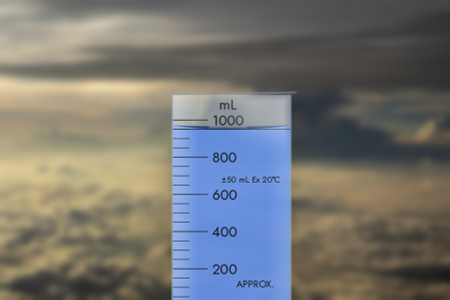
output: 950 mL
